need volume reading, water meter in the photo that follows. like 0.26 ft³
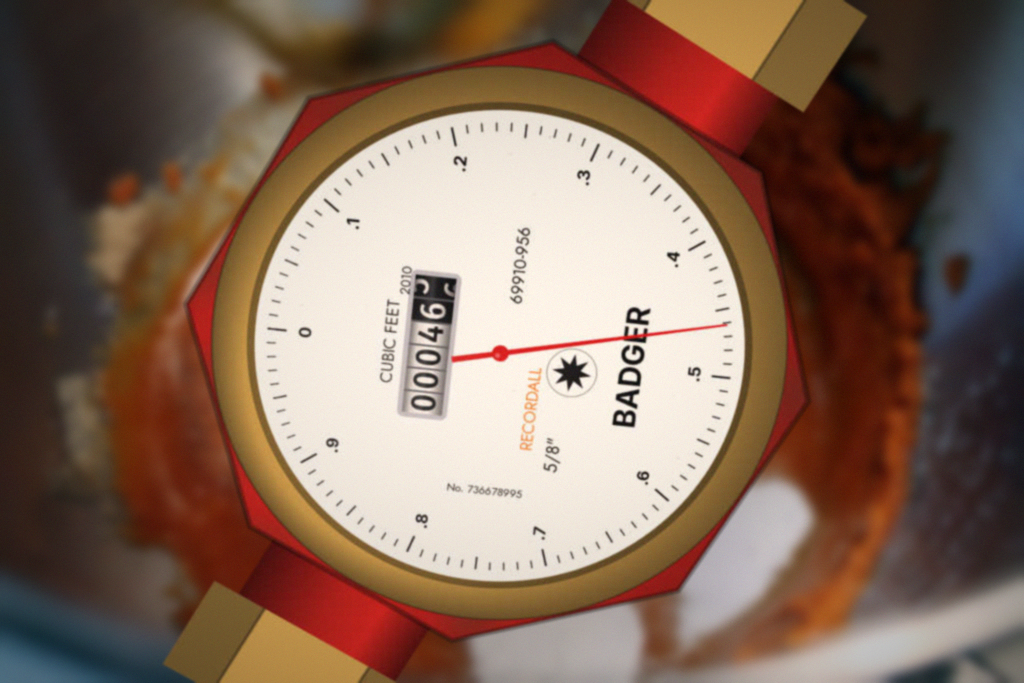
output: 465.46 ft³
